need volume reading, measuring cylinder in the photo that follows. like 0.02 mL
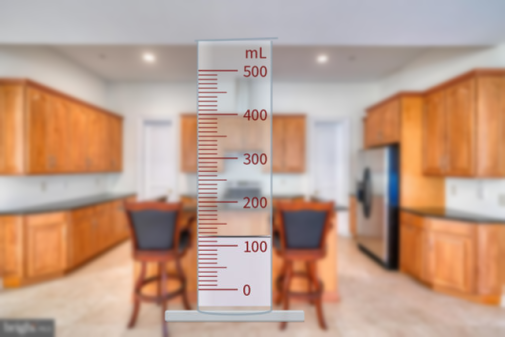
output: 120 mL
